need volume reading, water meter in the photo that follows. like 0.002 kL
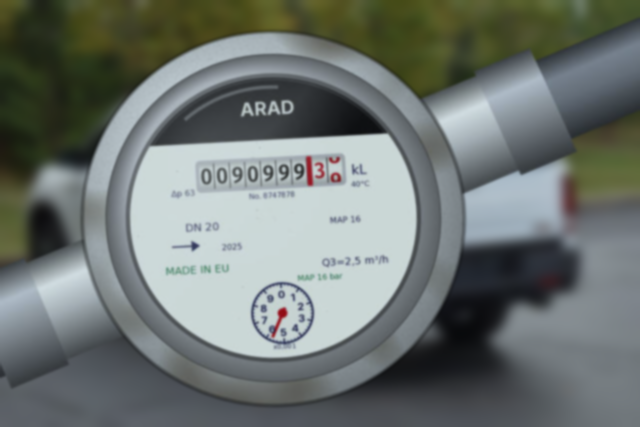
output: 90999.385 kL
